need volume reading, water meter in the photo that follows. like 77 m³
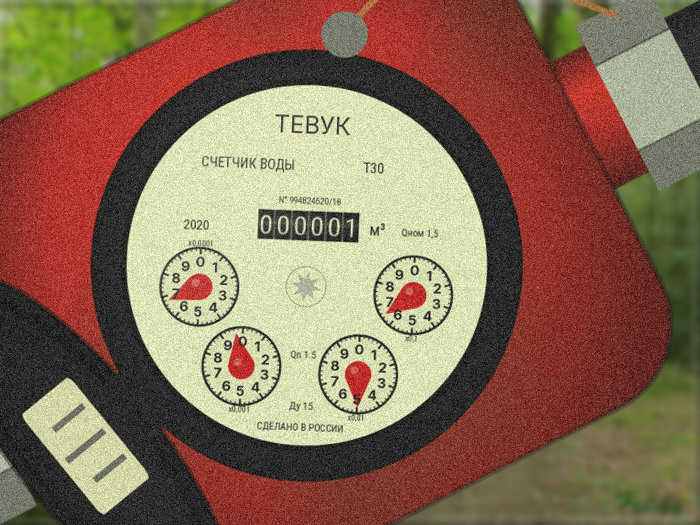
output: 1.6496 m³
